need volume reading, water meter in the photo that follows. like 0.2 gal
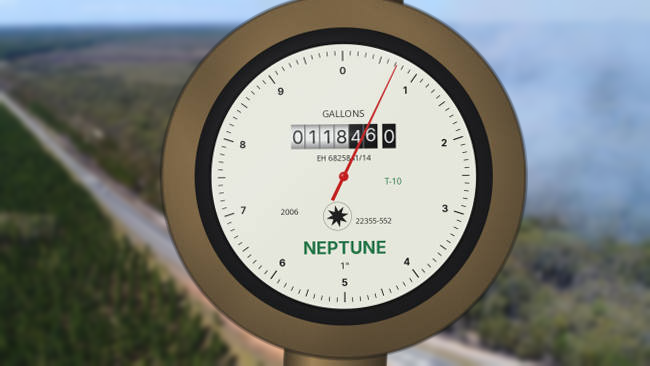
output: 118460.7 gal
